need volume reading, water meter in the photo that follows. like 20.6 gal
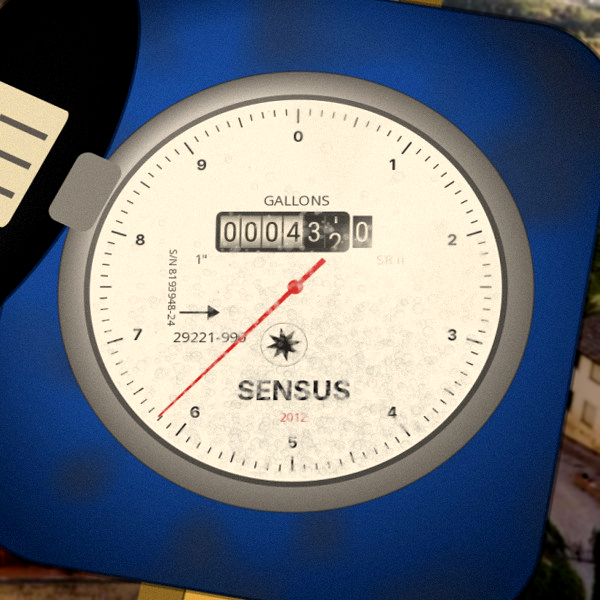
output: 4316.2 gal
